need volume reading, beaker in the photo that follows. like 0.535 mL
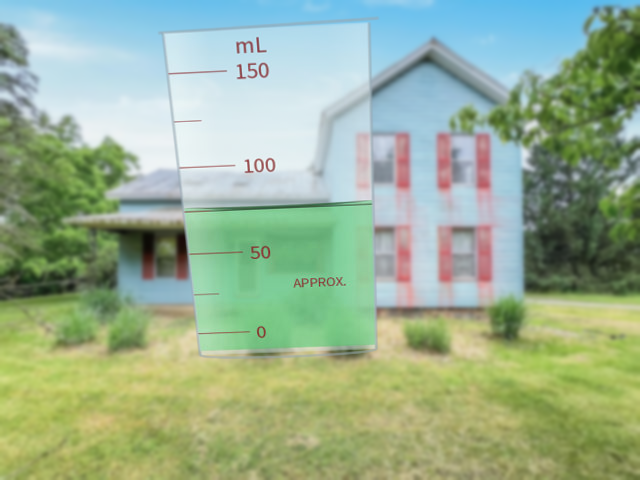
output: 75 mL
